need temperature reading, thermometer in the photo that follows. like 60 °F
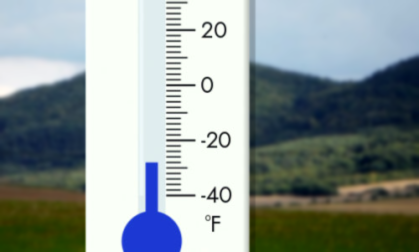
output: -28 °F
